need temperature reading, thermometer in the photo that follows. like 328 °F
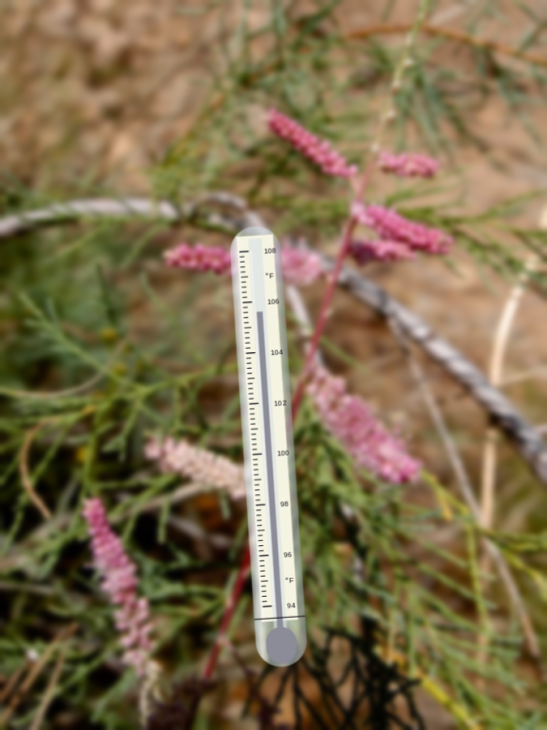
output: 105.6 °F
